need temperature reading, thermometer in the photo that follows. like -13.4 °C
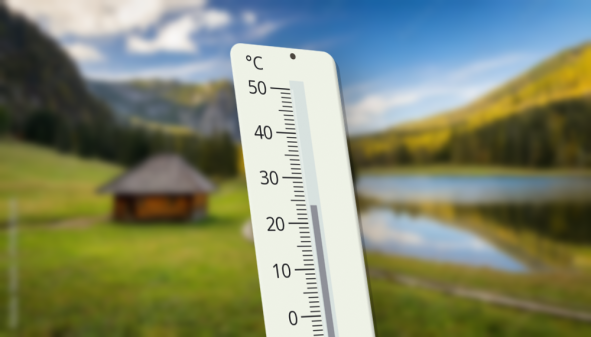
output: 24 °C
